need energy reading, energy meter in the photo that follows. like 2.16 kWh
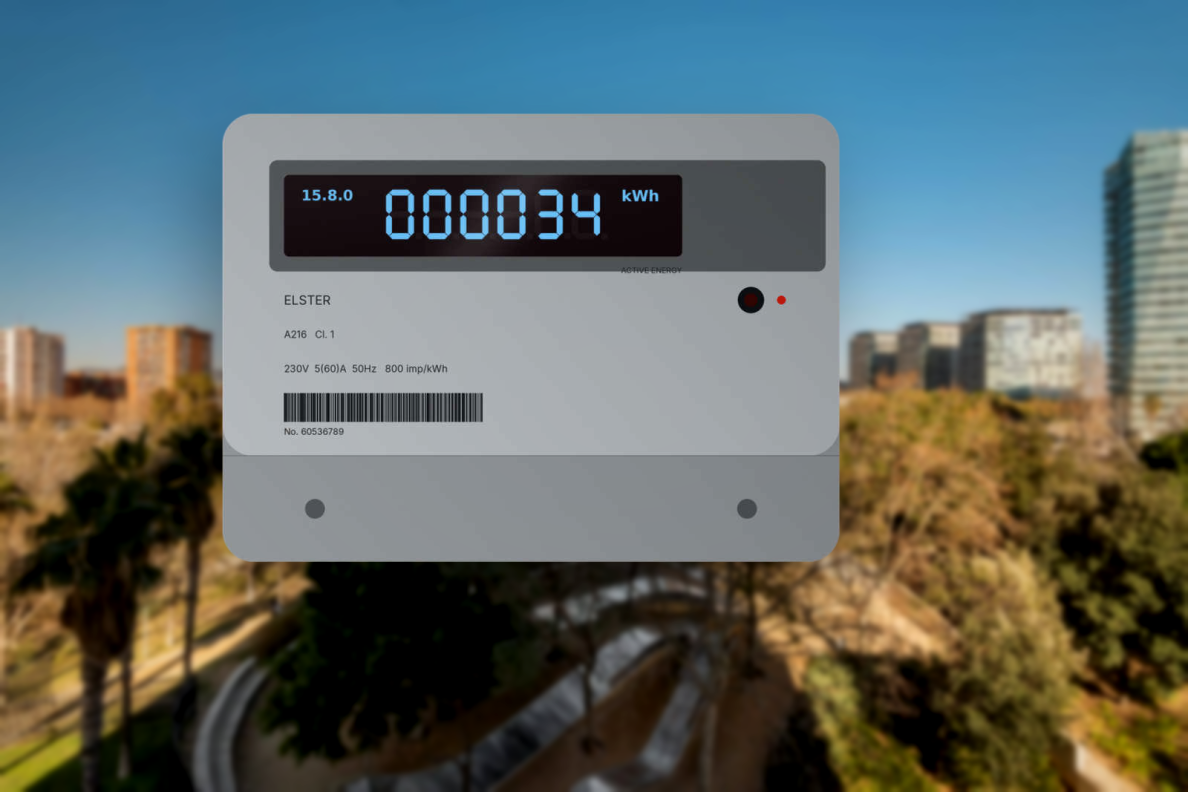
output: 34 kWh
